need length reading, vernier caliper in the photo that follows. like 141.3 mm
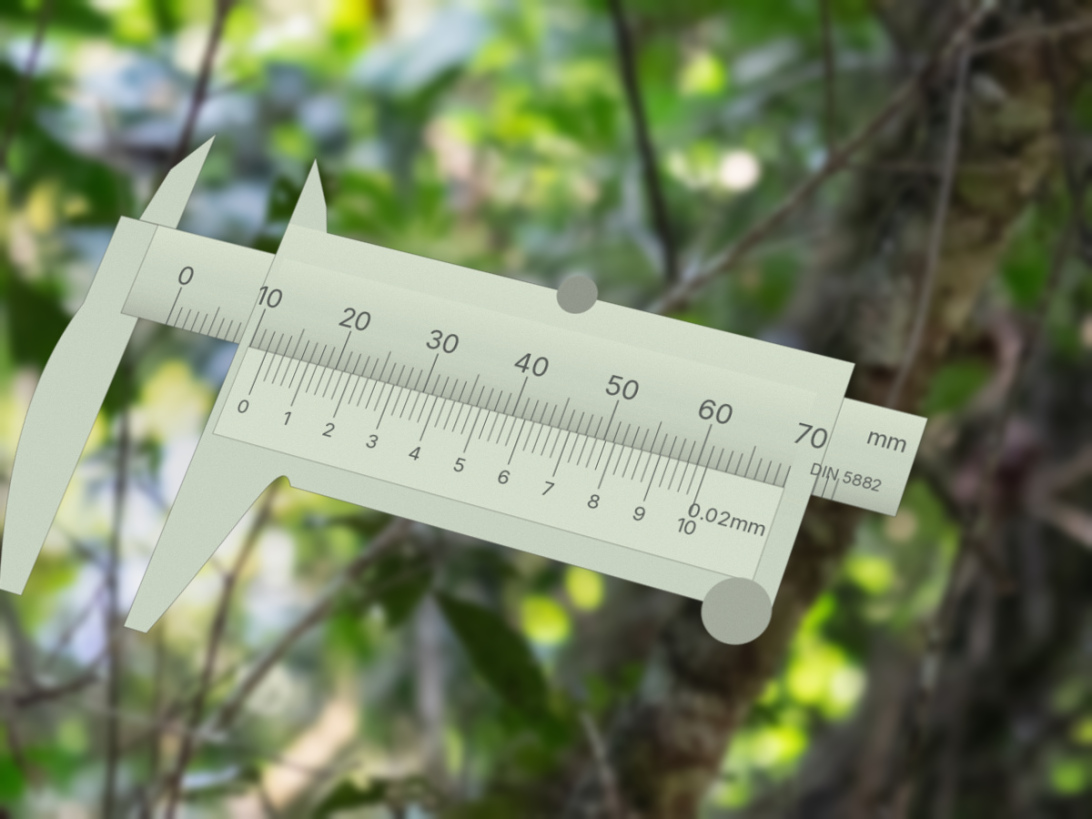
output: 12.0 mm
